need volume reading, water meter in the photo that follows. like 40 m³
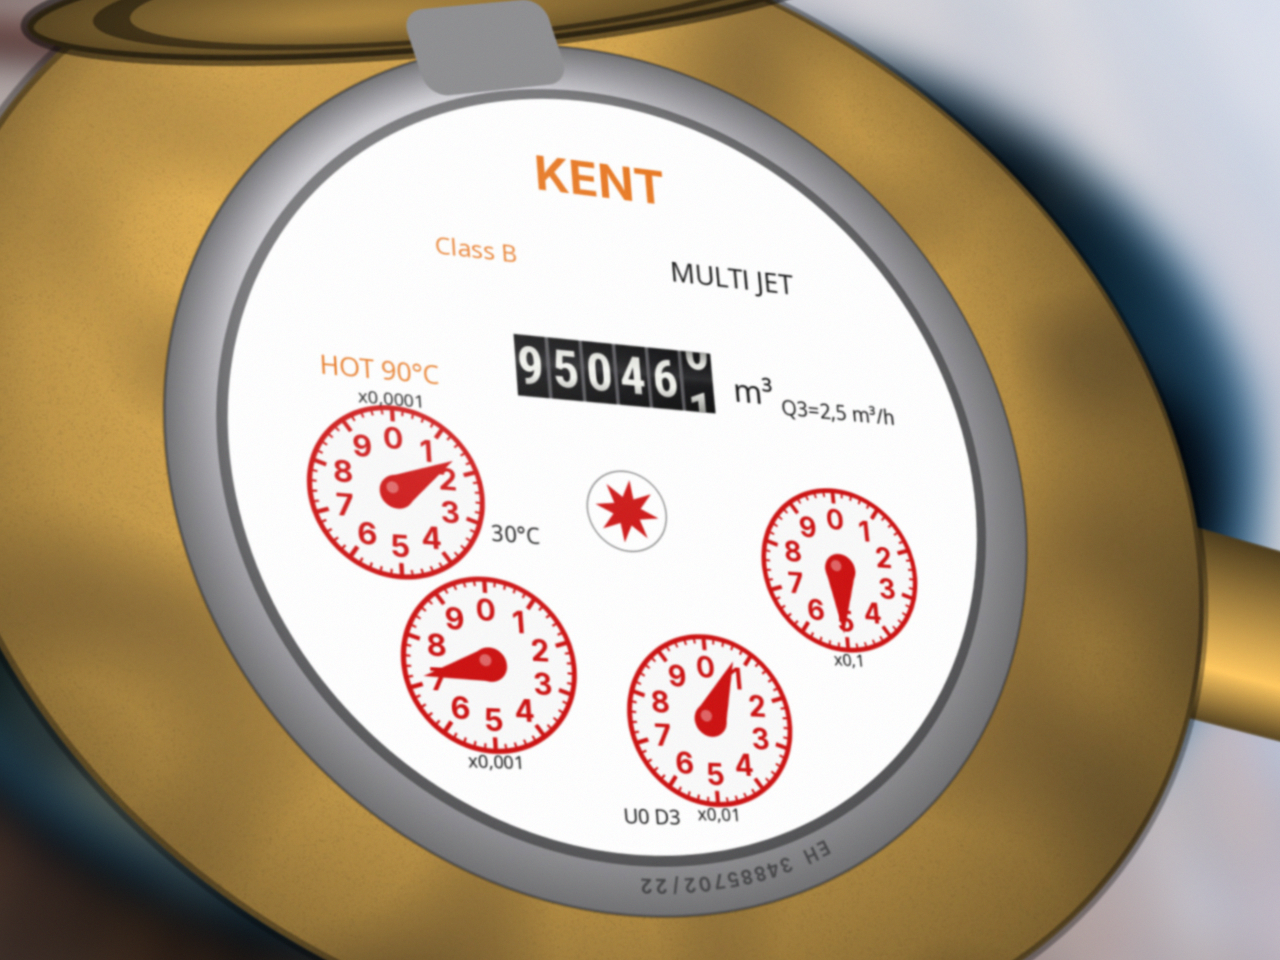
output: 950460.5071 m³
